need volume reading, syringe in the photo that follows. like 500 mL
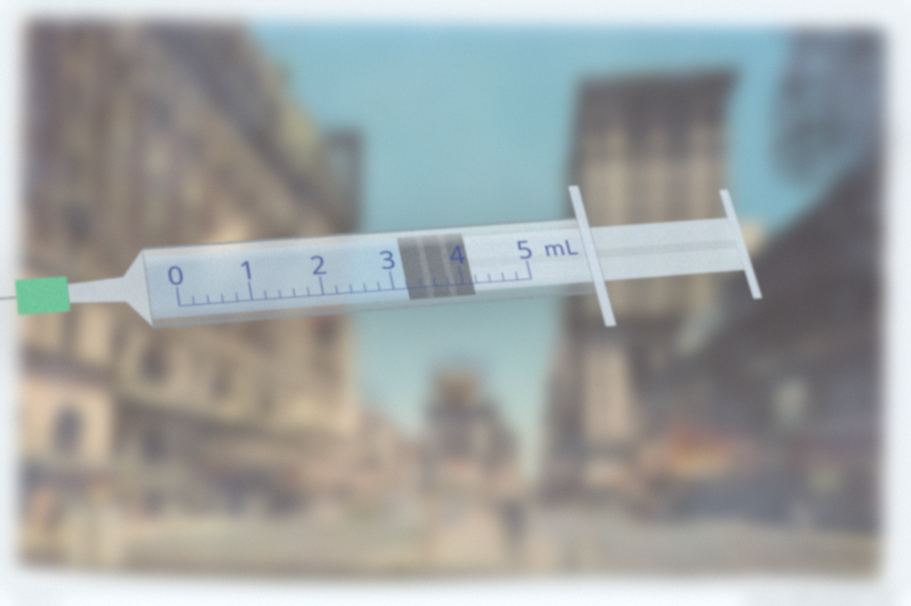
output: 3.2 mL
